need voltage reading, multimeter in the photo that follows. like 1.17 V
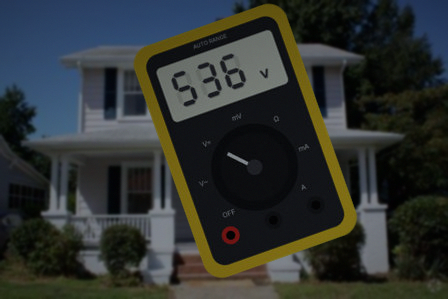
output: 536 V
